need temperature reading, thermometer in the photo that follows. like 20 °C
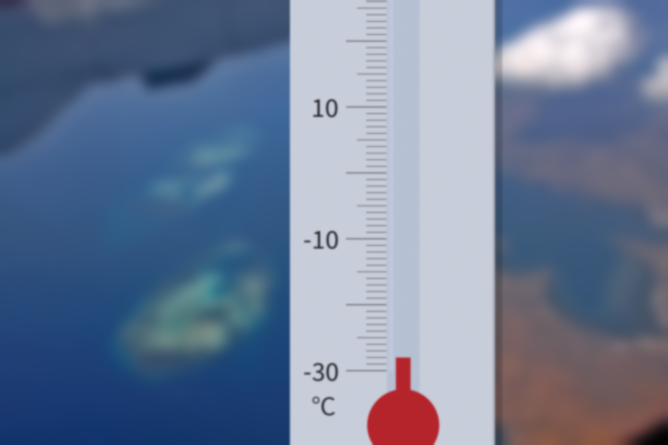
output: -28 °C
